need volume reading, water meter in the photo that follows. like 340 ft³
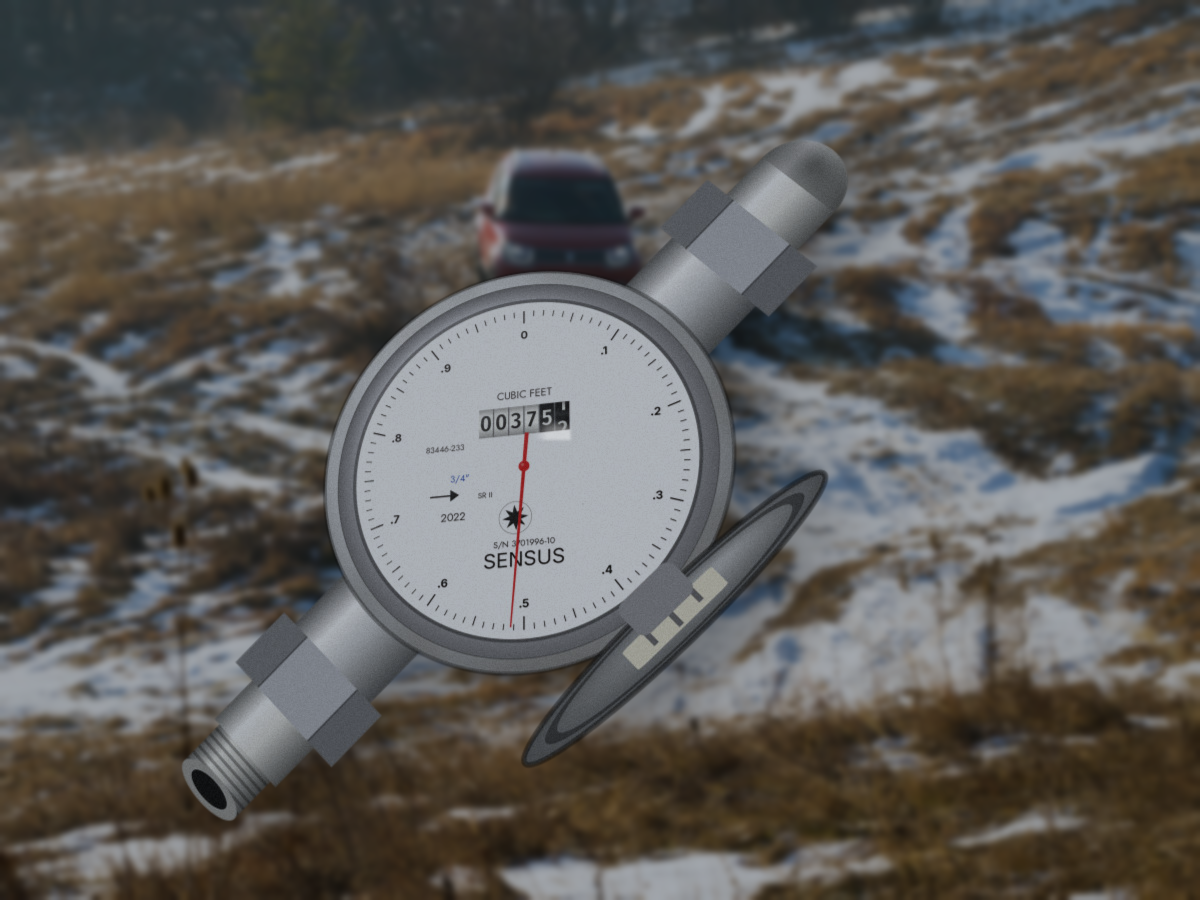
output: 3751.51 ft³
